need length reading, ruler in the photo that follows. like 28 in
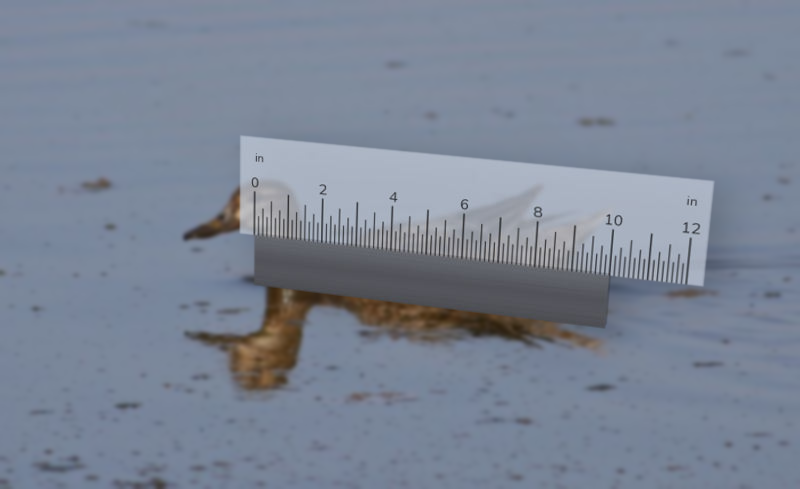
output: 10 in
